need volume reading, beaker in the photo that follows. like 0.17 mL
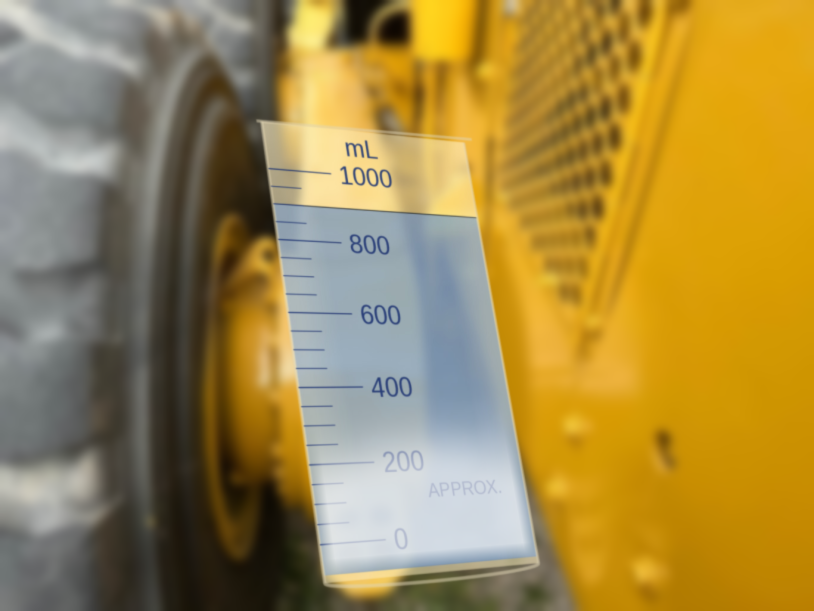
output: 900 mL
